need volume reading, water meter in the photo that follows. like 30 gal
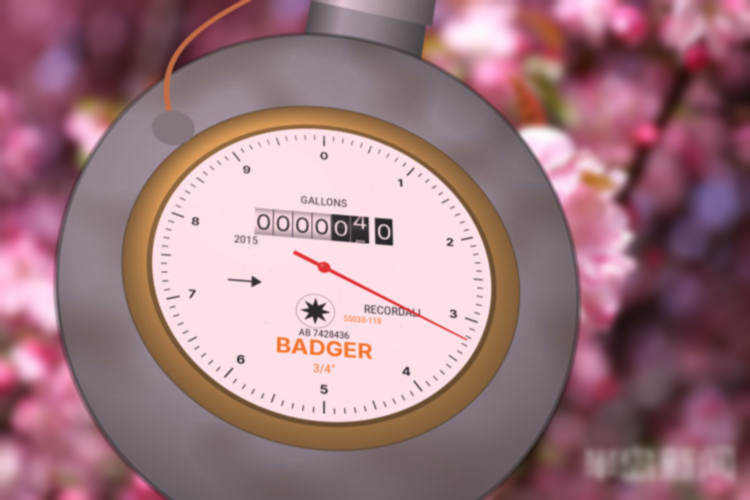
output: 43.2 gal
